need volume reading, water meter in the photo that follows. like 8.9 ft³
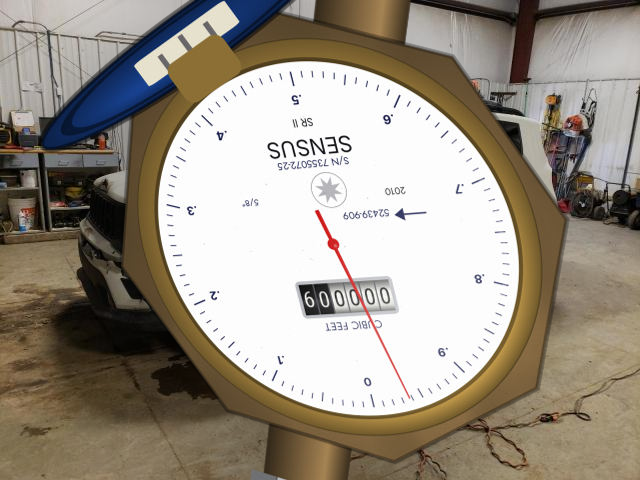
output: 8.96 ft³
